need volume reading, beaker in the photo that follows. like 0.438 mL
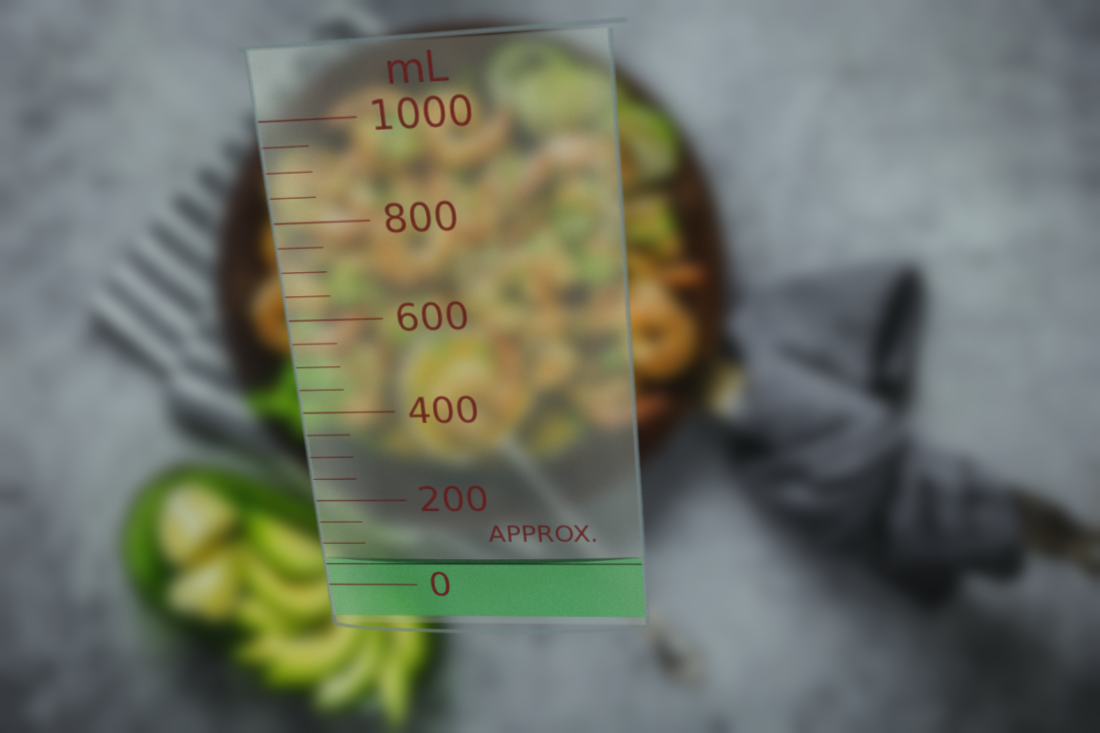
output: 50 mL
